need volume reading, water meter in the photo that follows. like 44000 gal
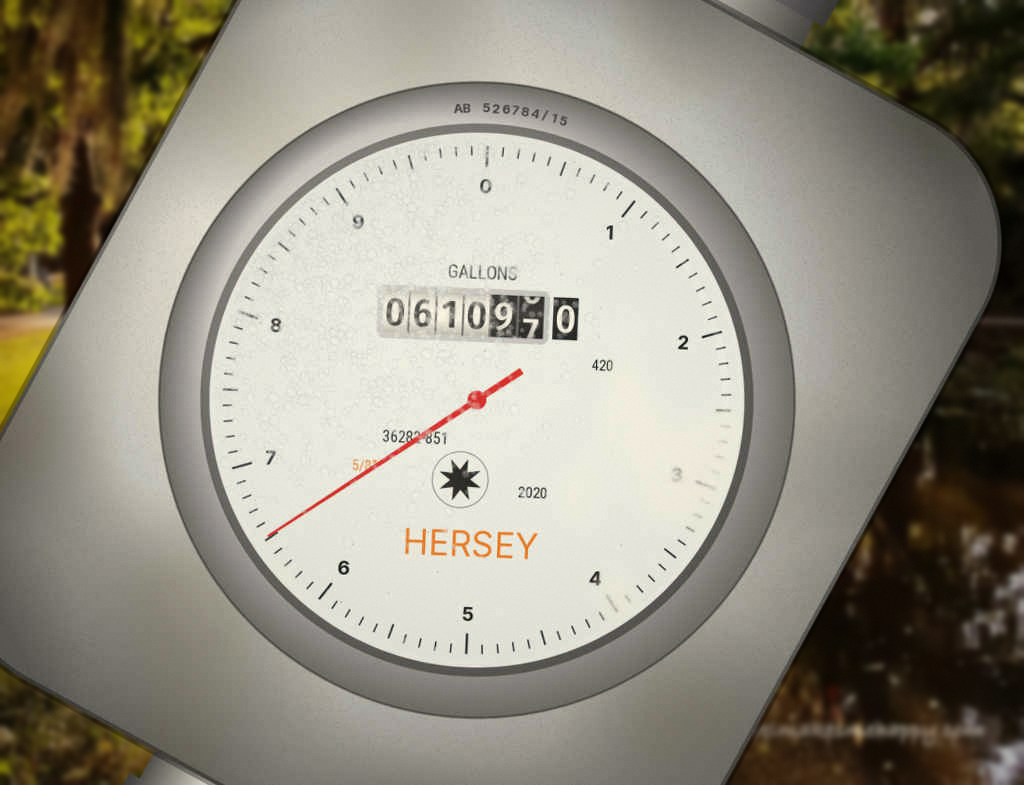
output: 610966.5 gal
